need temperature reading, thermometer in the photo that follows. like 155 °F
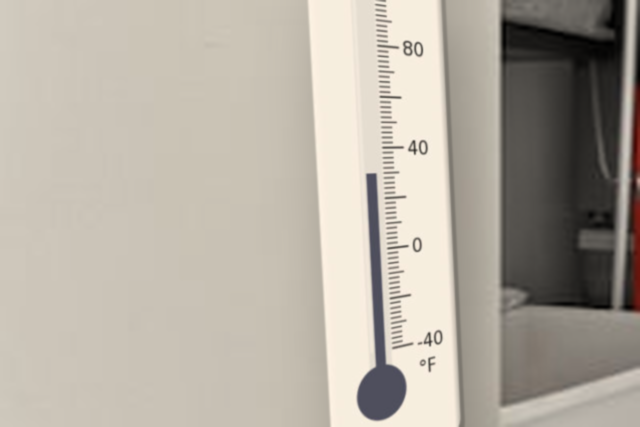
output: 30 °F
